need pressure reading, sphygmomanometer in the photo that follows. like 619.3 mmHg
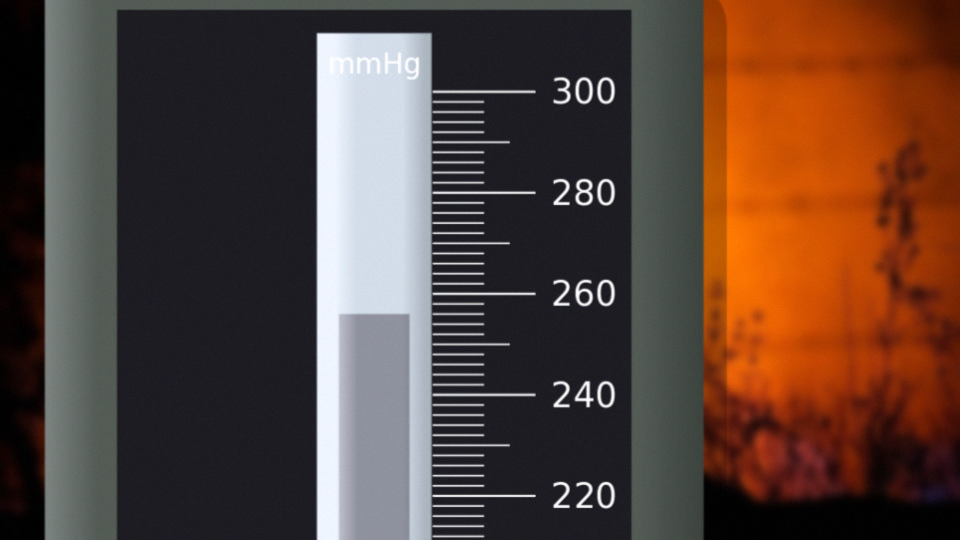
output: 256 mmHg
